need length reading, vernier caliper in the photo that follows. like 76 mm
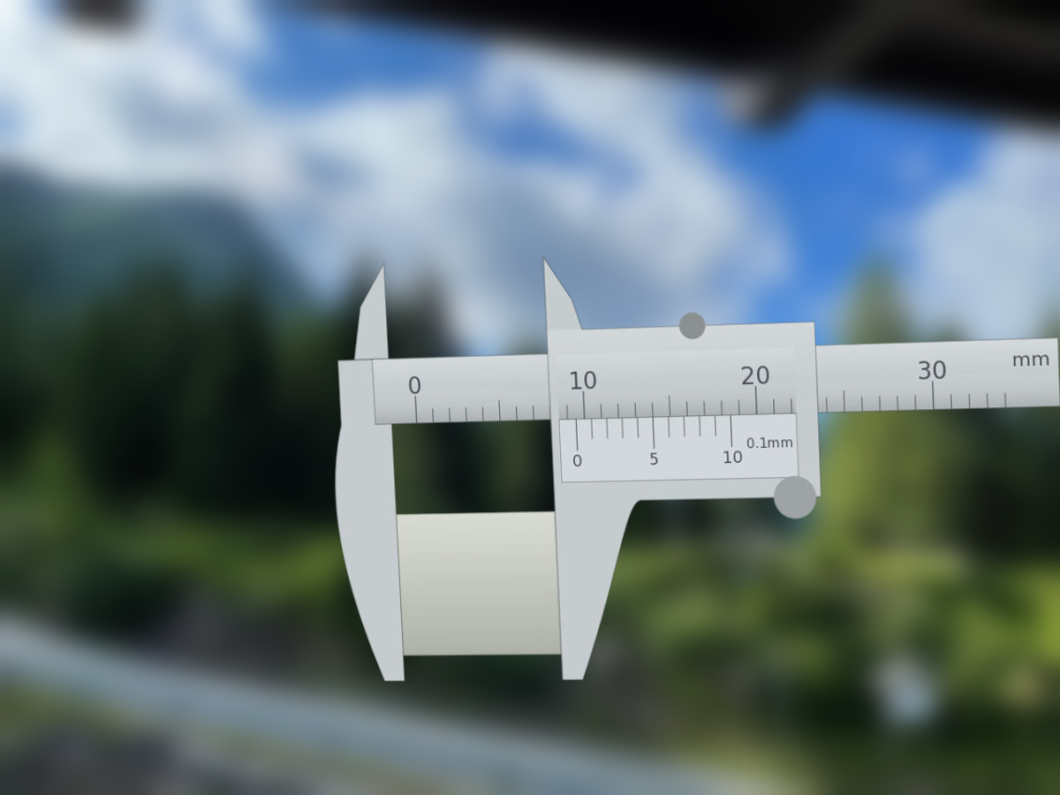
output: 9.5 mm
